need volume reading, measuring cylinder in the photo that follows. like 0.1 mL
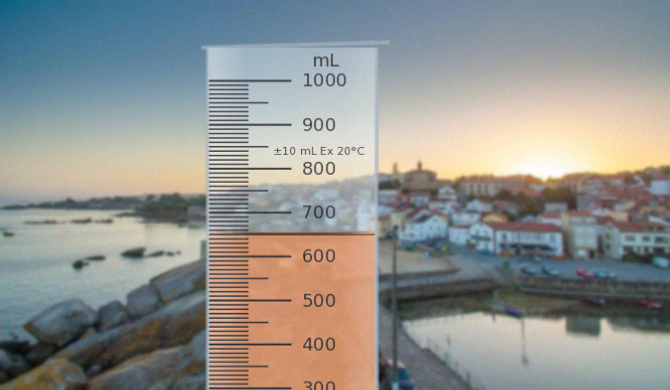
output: 650 mL
